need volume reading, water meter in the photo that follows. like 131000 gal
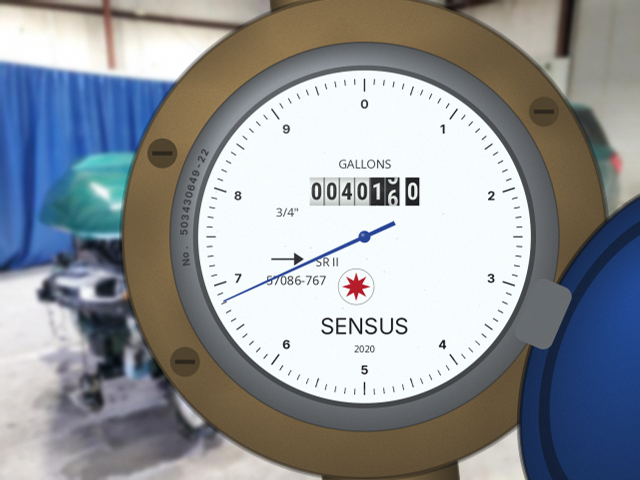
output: 40156.8 gal
